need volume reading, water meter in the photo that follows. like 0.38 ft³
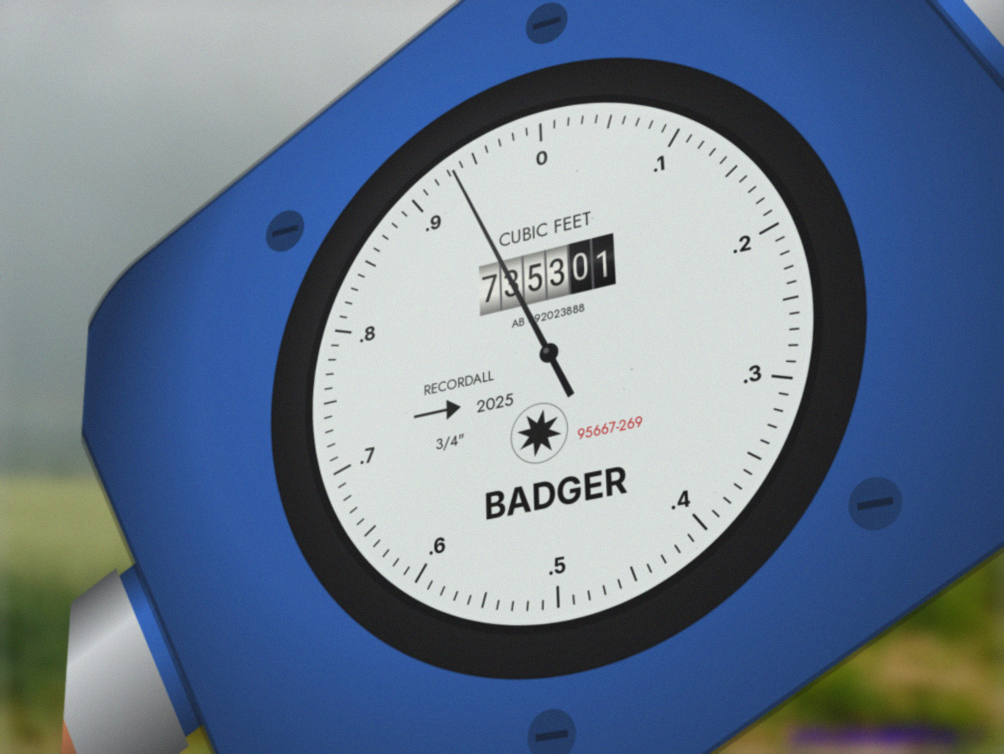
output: 735300.93 ft³
